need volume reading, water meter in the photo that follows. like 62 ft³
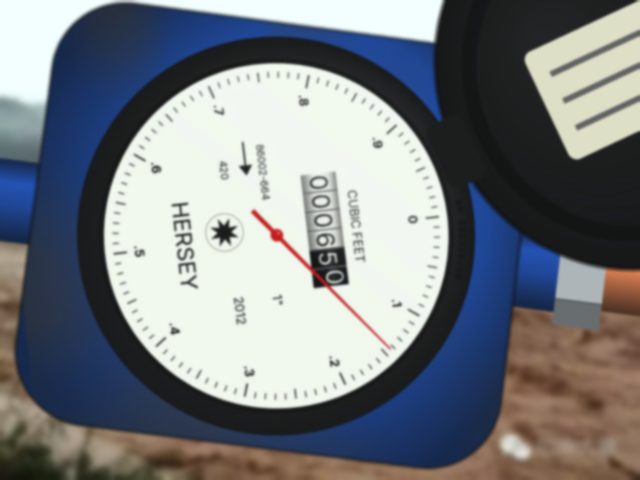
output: 650.14 ft³
